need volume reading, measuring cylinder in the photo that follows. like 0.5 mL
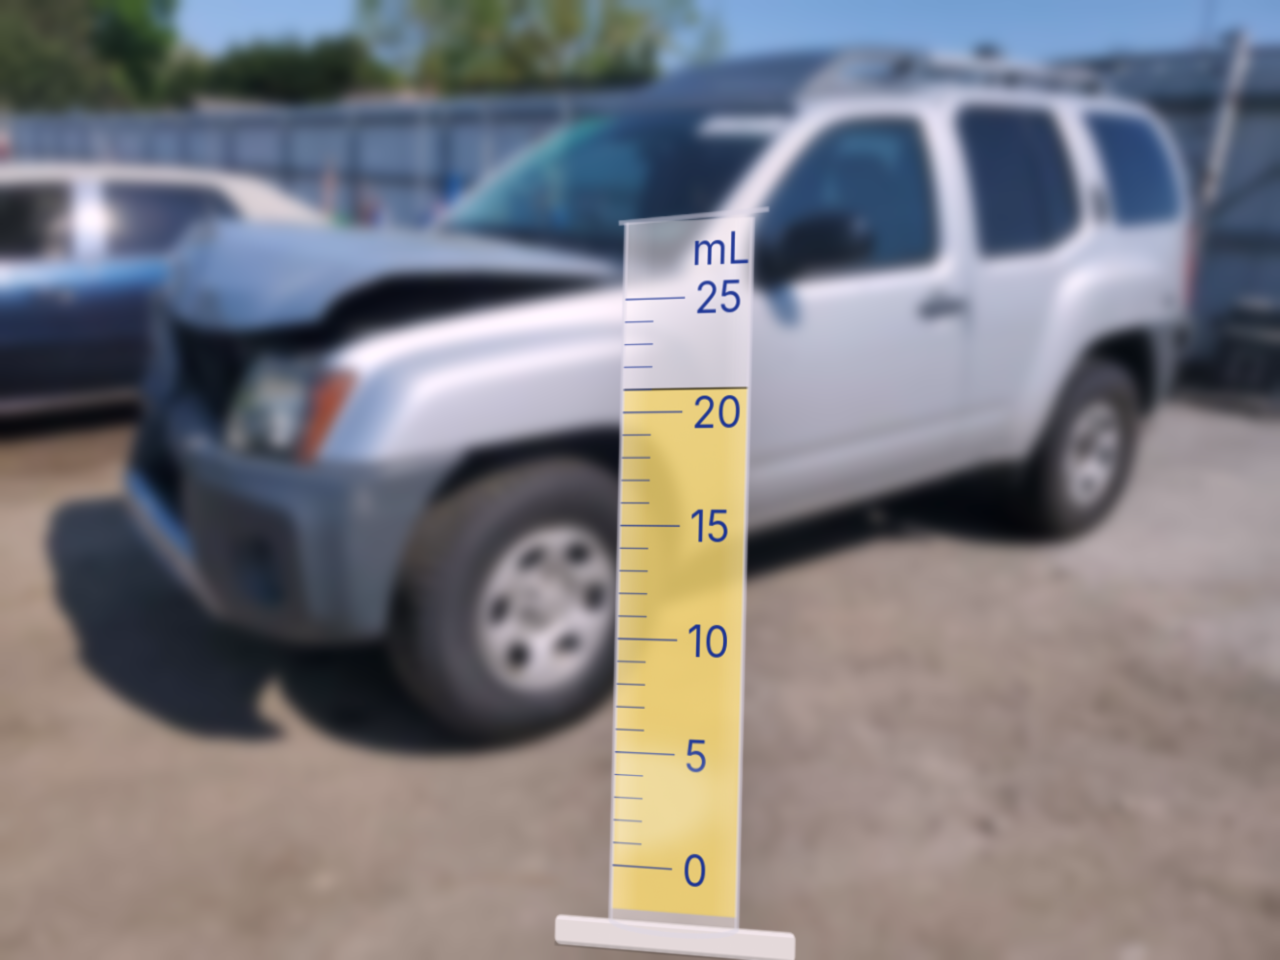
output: 21 mL
